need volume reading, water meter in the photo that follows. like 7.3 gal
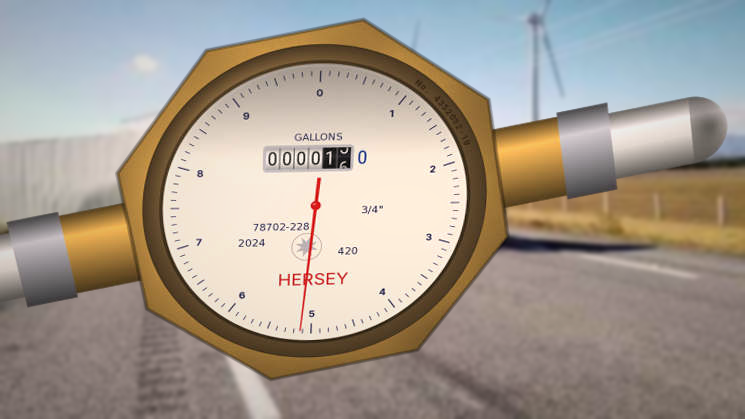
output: 155.1 gal
